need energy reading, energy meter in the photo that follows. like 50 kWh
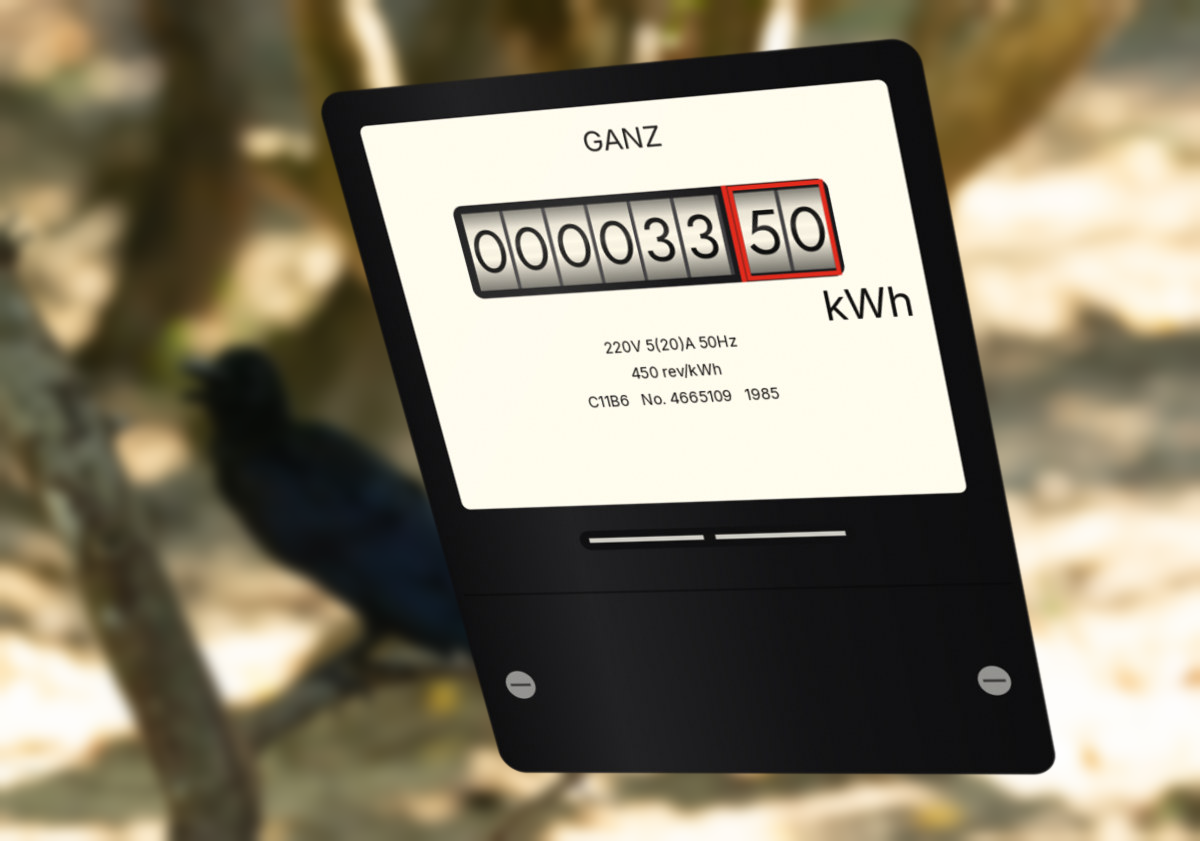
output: 33.50 kWh
